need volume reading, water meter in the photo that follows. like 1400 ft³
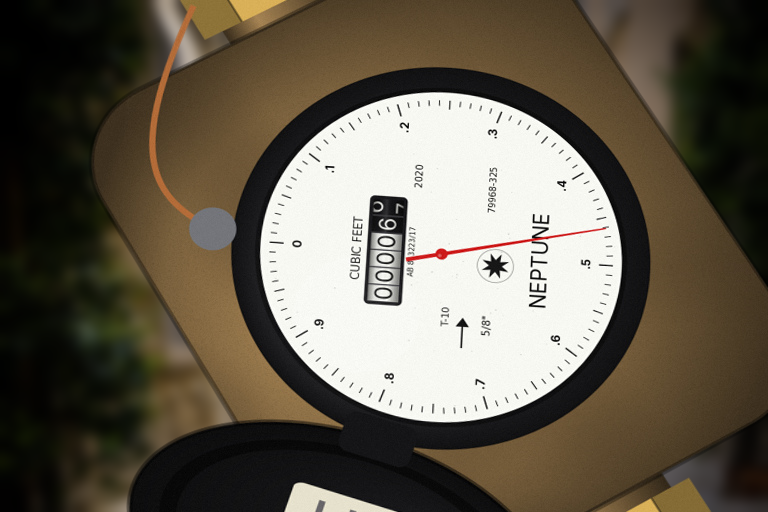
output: 66.46 ft³
